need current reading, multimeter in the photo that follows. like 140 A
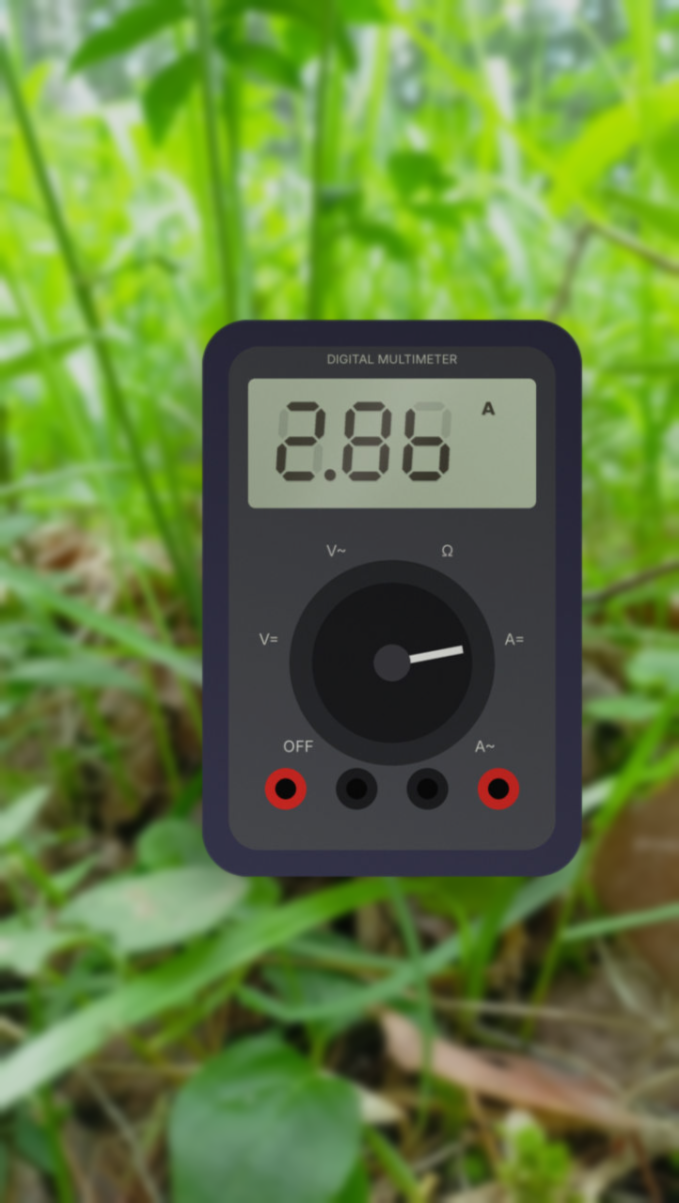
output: 2.86 A
